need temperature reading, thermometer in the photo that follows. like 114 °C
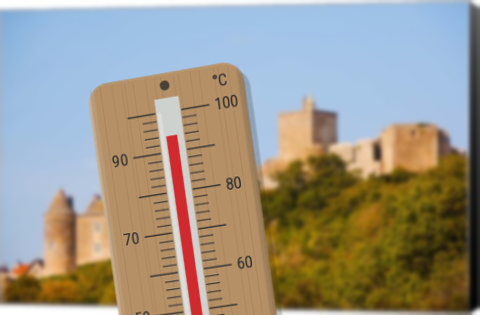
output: 94 °C
